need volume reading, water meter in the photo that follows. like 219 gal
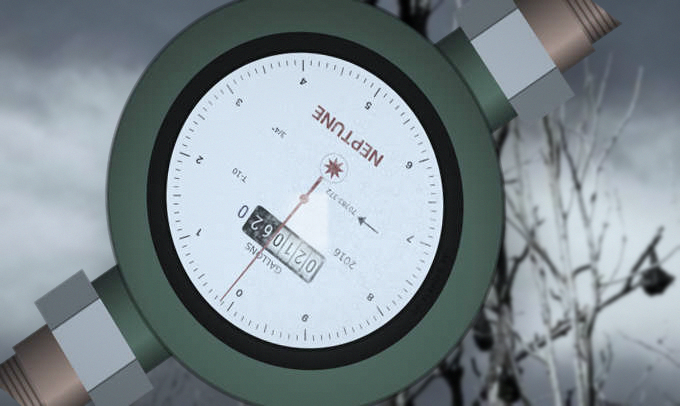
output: 210620.1 gal
